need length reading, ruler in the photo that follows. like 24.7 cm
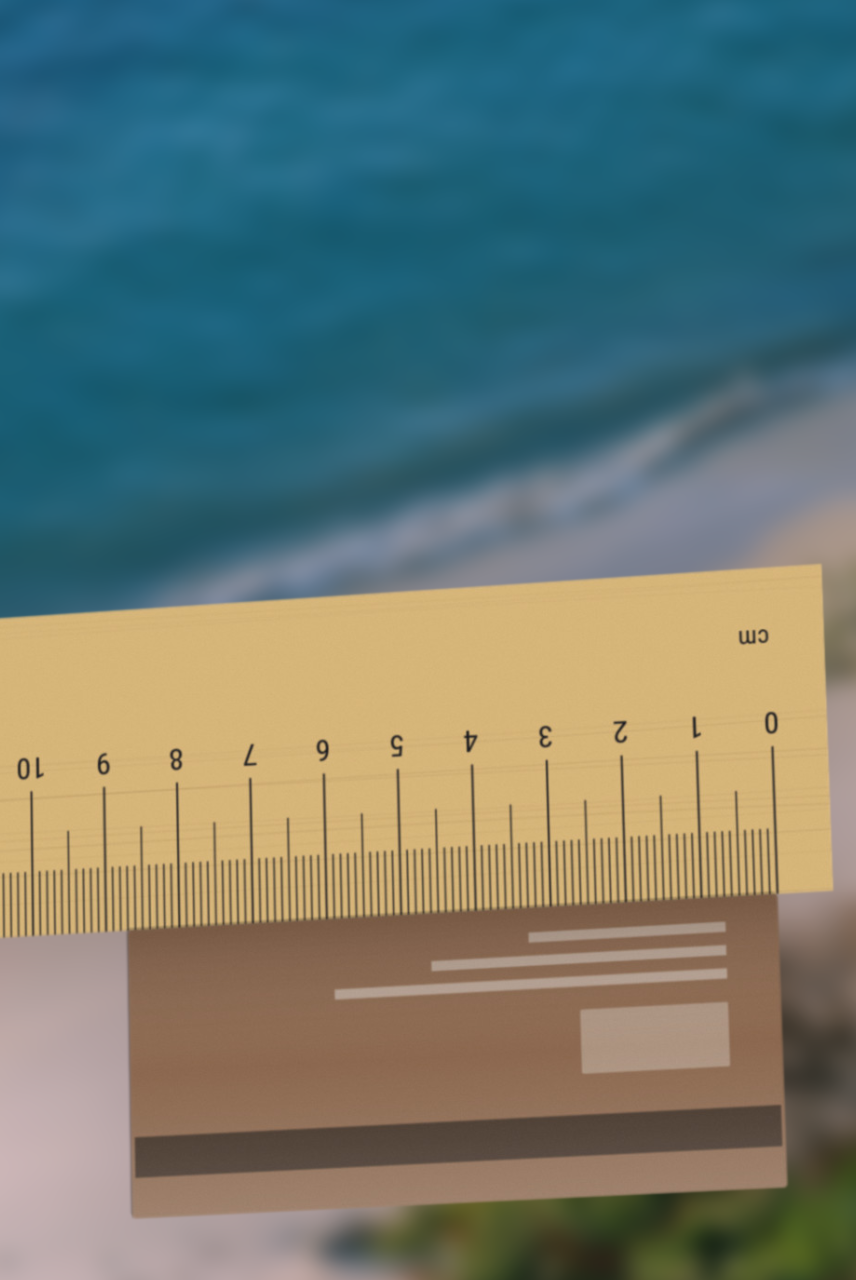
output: 8.7 cm
